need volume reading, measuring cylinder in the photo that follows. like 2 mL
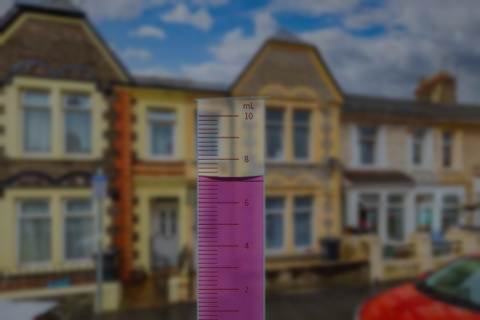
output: 7 mL
